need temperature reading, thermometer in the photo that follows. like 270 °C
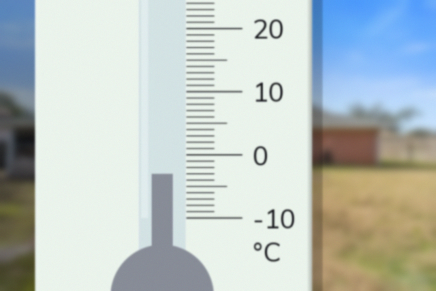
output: -3 °C
